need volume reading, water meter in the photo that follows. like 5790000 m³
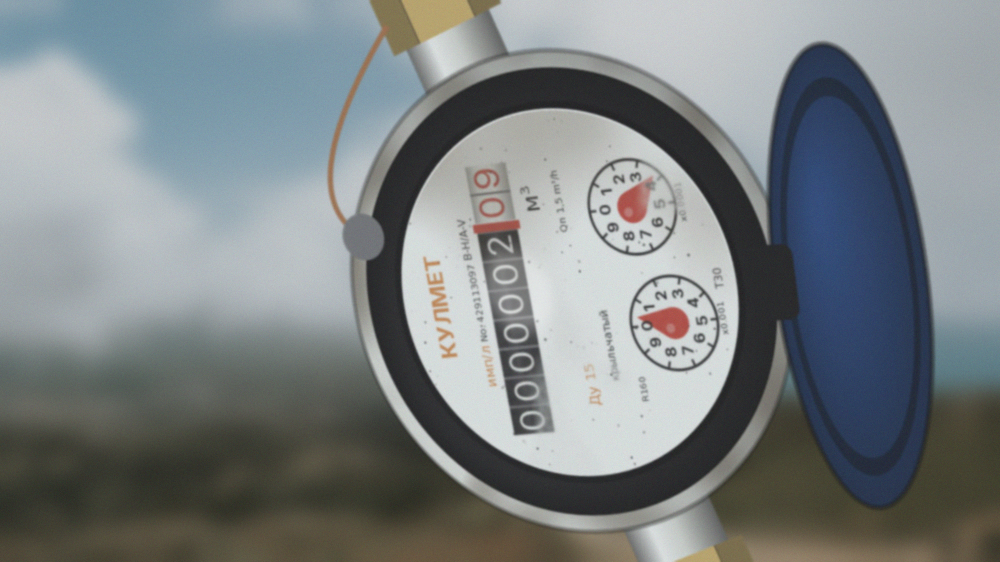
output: 2.0903 m³
